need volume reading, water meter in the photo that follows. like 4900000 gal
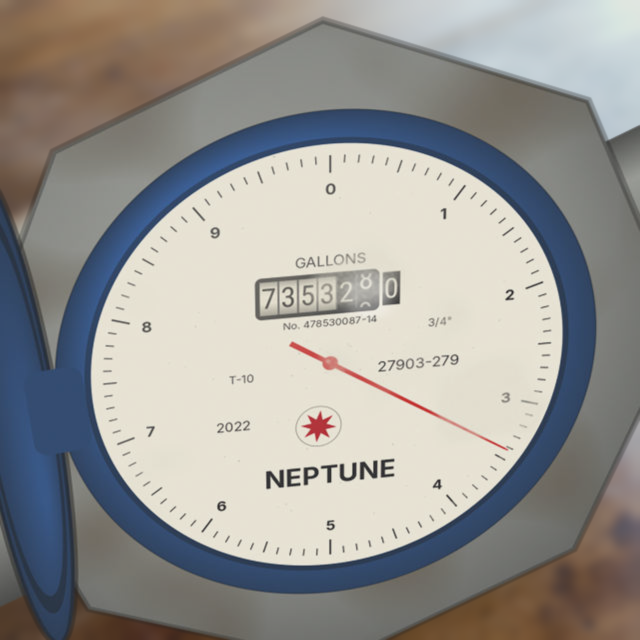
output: 7353283.4 gal
